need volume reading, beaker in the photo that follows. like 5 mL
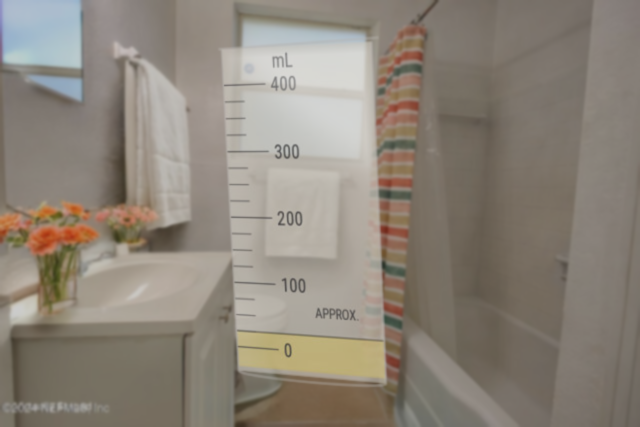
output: 25 mL
